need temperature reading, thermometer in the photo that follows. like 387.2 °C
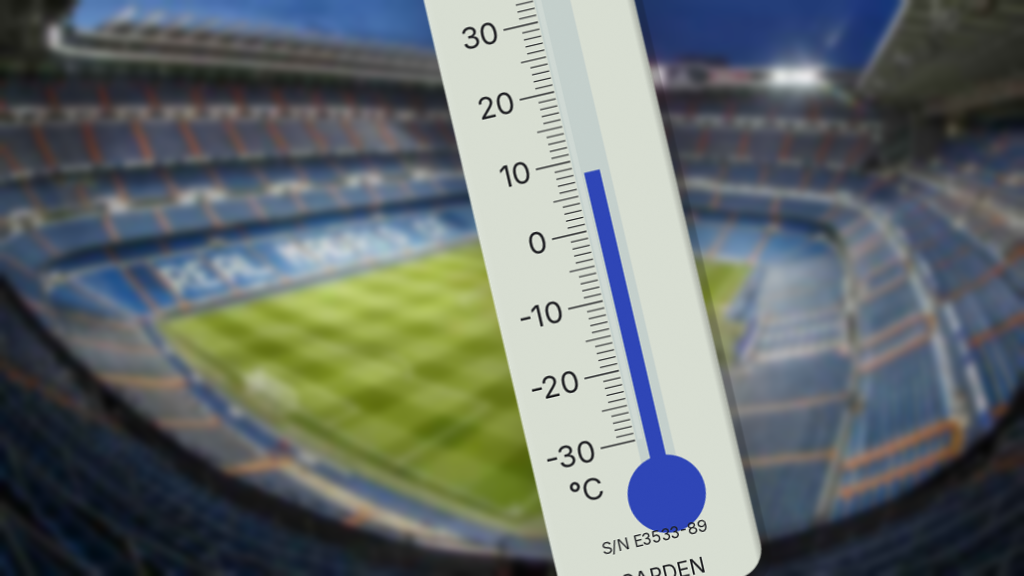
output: 8 °C
